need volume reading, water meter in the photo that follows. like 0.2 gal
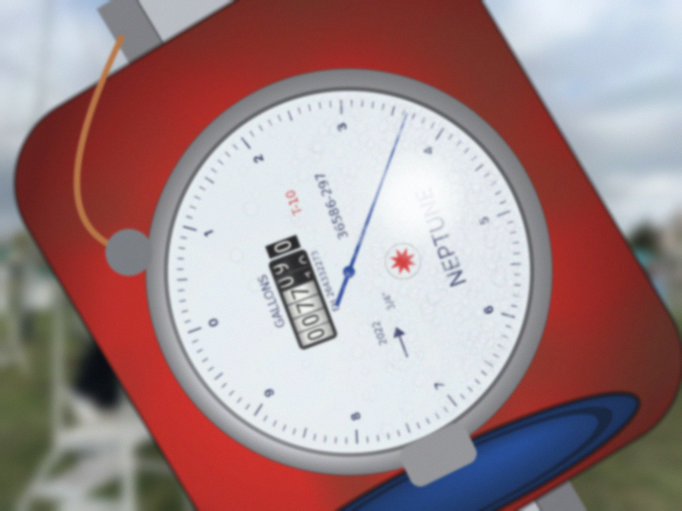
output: 77093.6 gal
